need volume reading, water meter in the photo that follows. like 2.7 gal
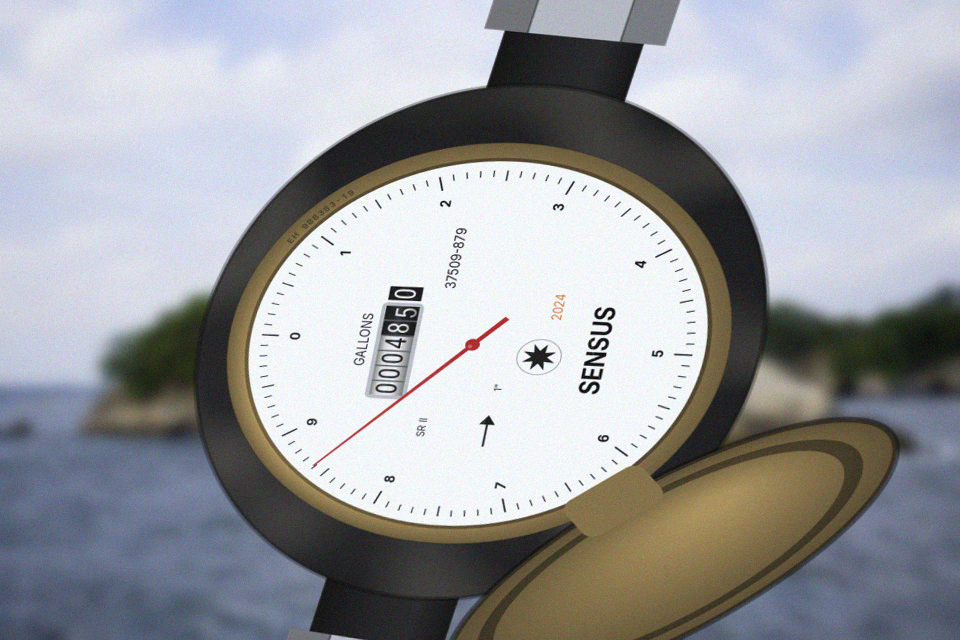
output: 4848.6 gal
